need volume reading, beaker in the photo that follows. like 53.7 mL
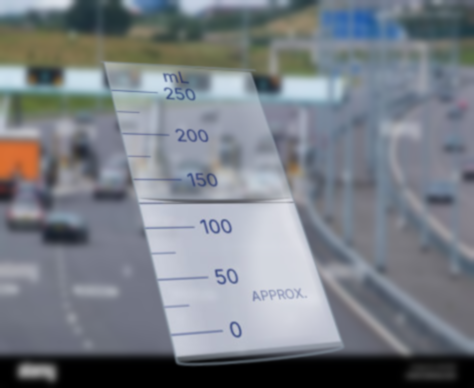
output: 125 mL
